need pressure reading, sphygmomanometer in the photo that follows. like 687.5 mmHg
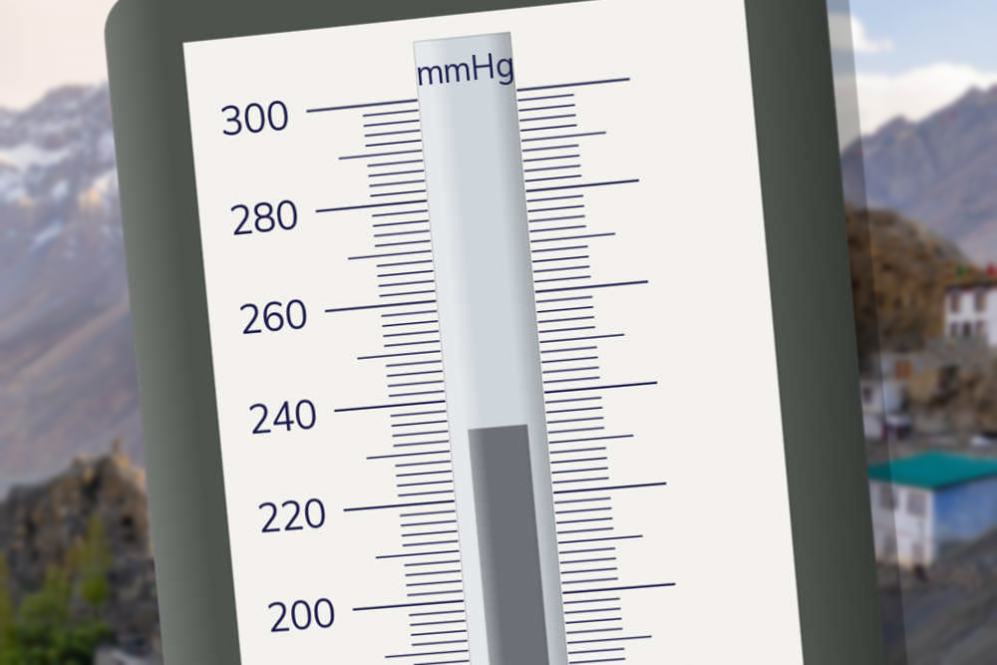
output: 234 mmHg
